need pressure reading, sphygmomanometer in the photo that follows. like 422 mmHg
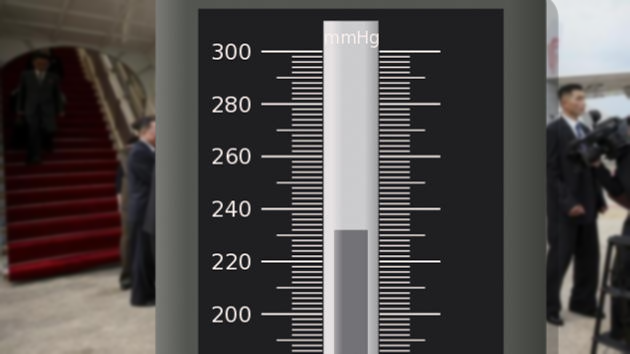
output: 232 mmHg
